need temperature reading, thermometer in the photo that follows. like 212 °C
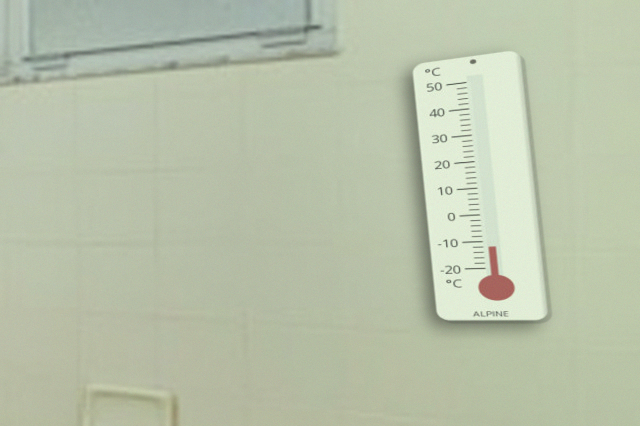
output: -12 °C
